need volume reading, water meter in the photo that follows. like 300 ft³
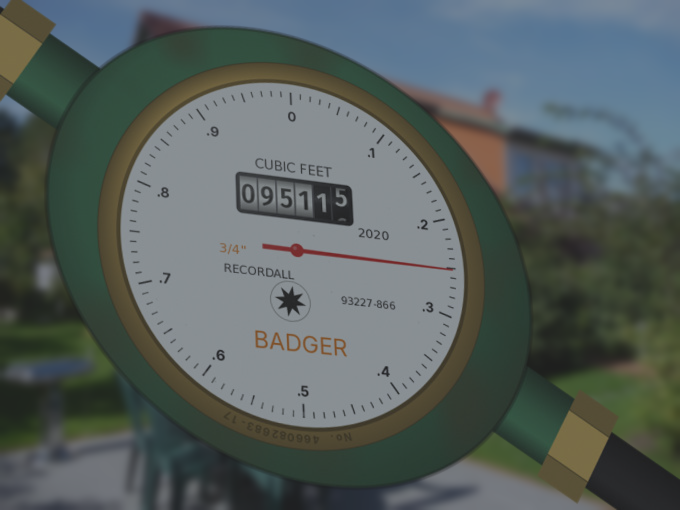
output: 95115.25 ft³
